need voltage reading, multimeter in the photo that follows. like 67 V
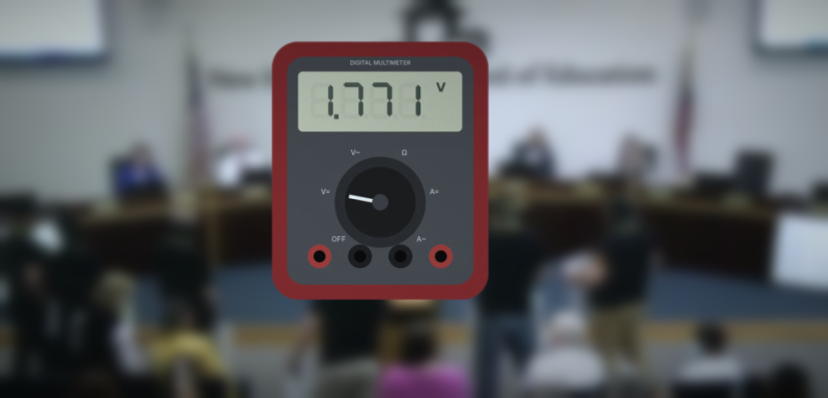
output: 1.771 V
